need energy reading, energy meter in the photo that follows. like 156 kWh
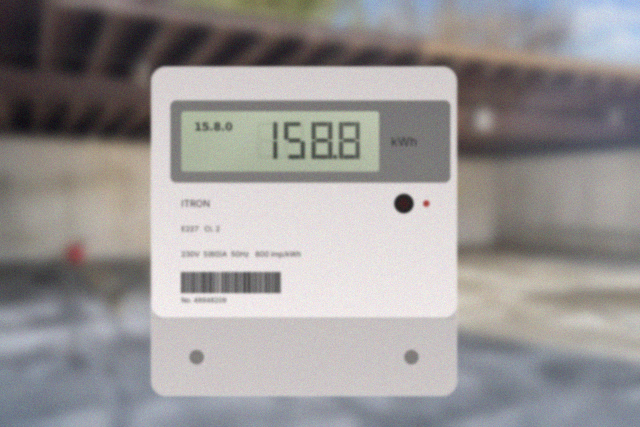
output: 158.8 kWh
